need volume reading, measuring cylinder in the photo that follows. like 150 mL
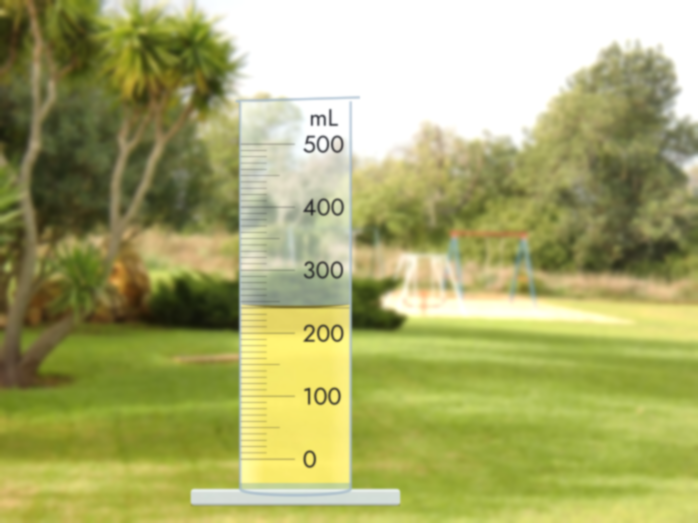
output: 240 mL
